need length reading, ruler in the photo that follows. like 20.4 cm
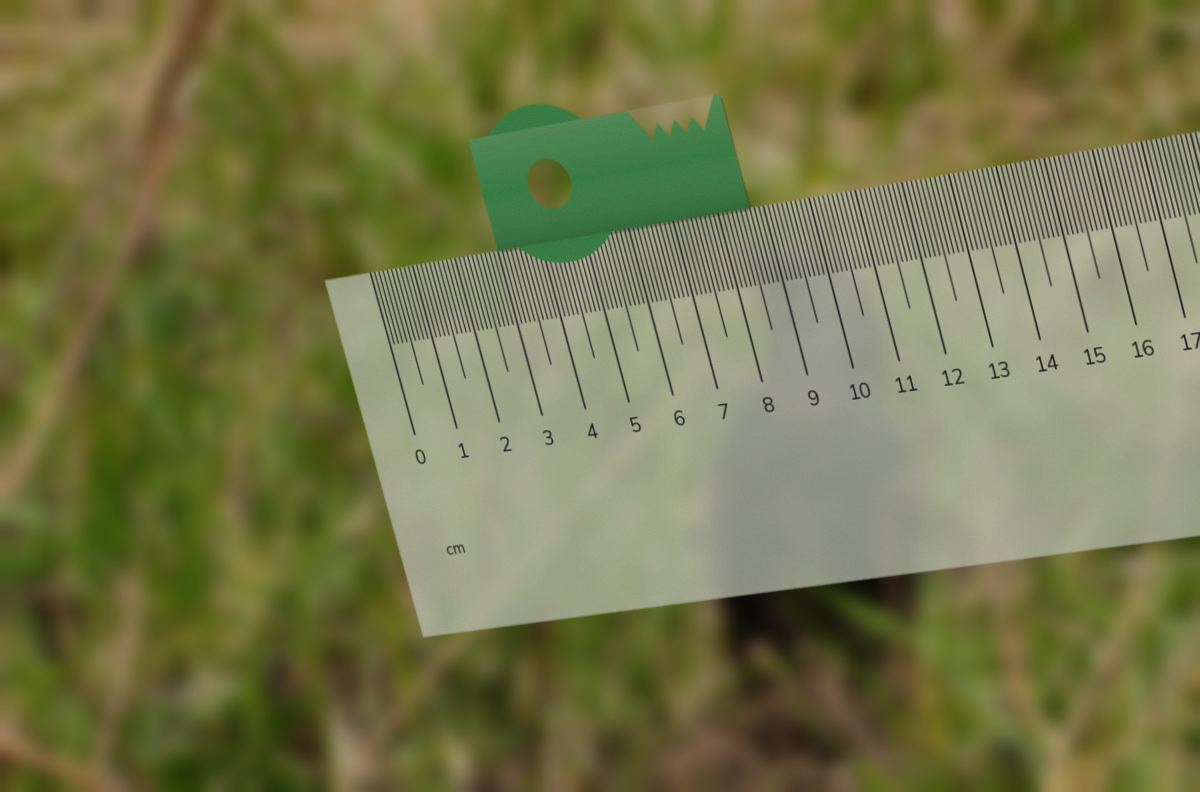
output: 5.7 cm
